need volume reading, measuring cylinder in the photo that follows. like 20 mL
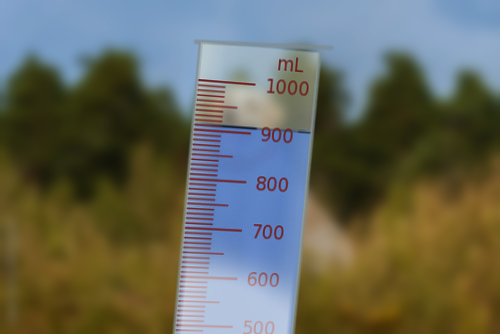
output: 910 mL
